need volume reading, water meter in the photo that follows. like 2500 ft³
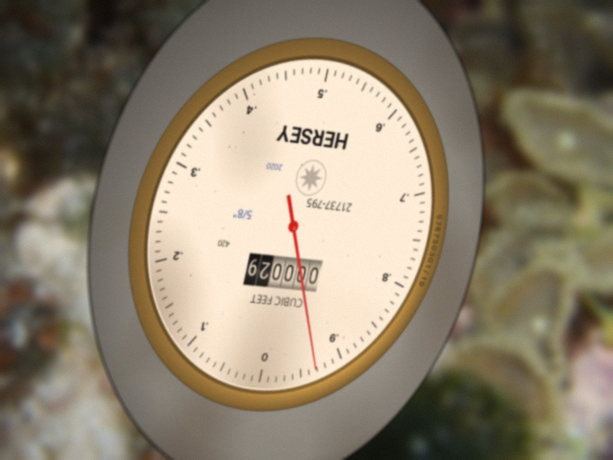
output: 28.93 ft³
